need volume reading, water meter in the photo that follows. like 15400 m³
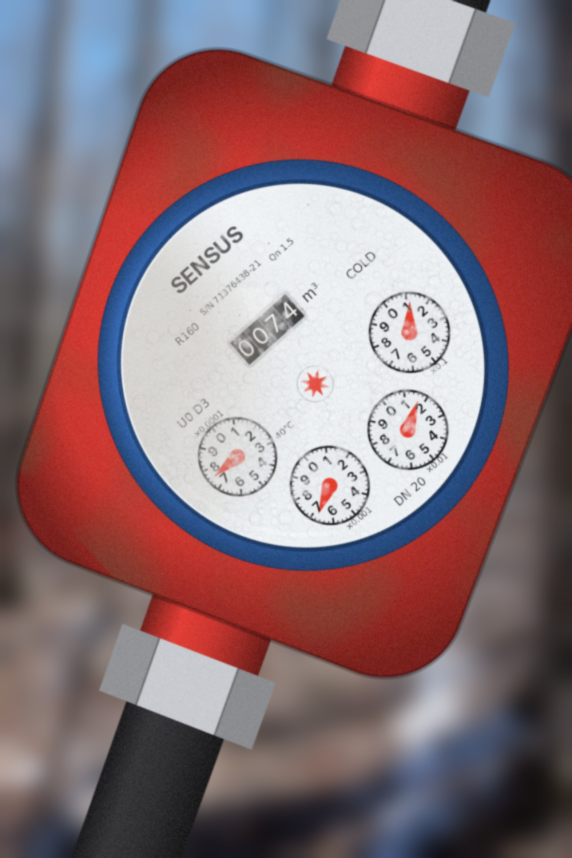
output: 74.1167 m³
